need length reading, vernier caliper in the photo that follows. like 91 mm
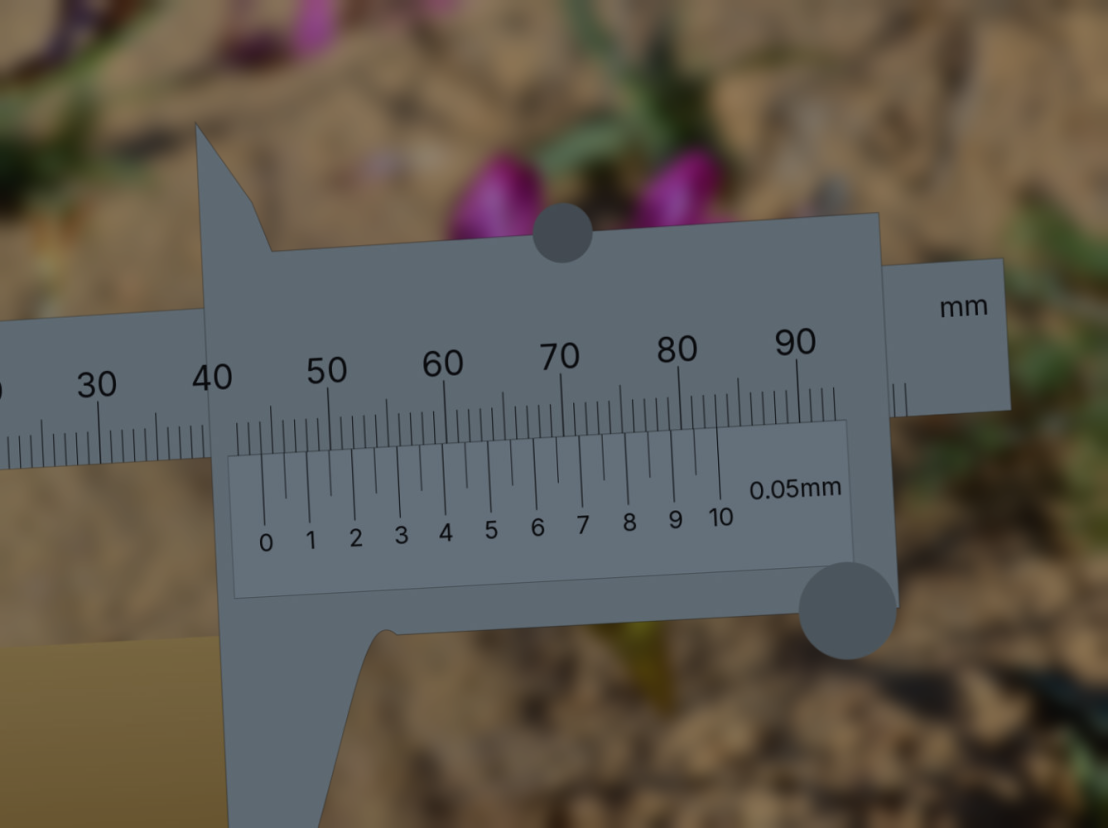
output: 44.0 mm
